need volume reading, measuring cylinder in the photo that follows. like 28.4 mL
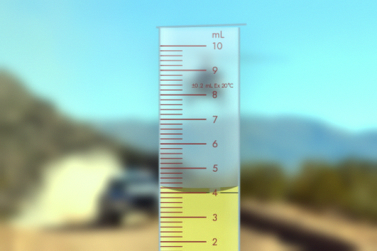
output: 4 mL
